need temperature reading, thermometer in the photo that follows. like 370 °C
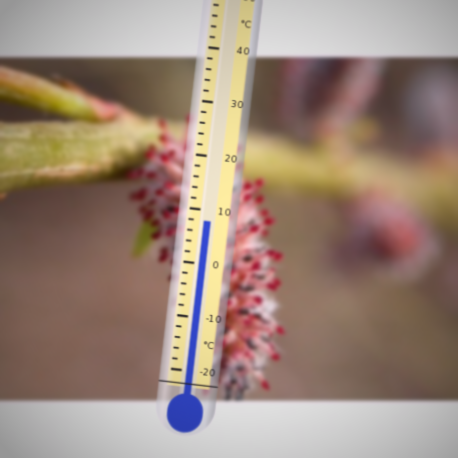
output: 8 °C
